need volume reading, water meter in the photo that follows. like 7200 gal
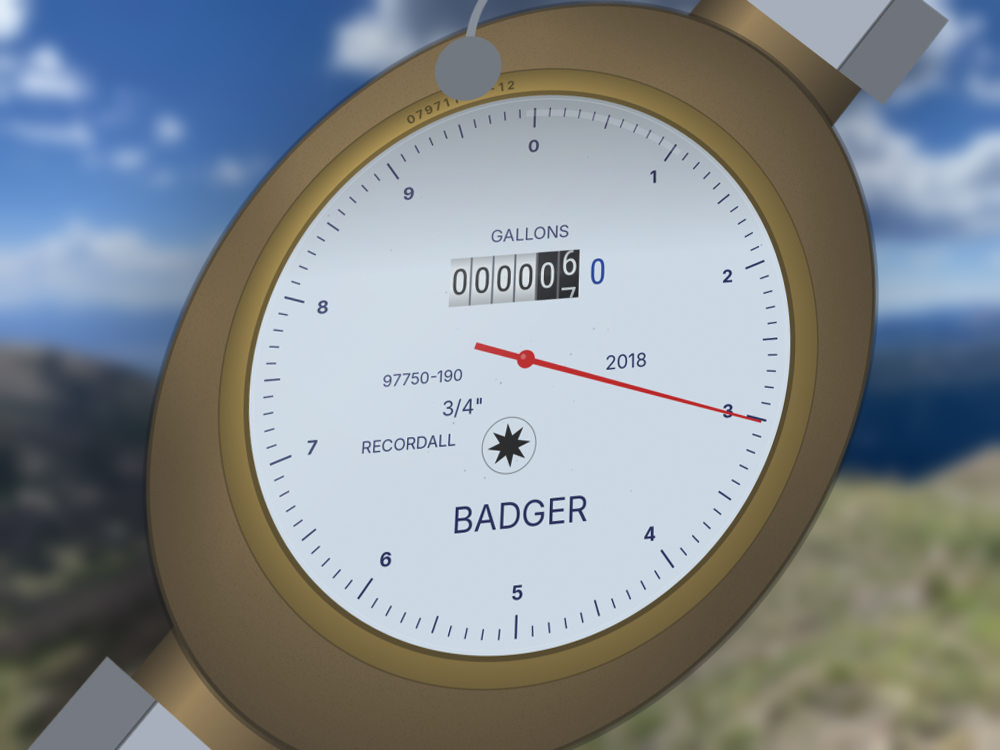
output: 63.0 gal
